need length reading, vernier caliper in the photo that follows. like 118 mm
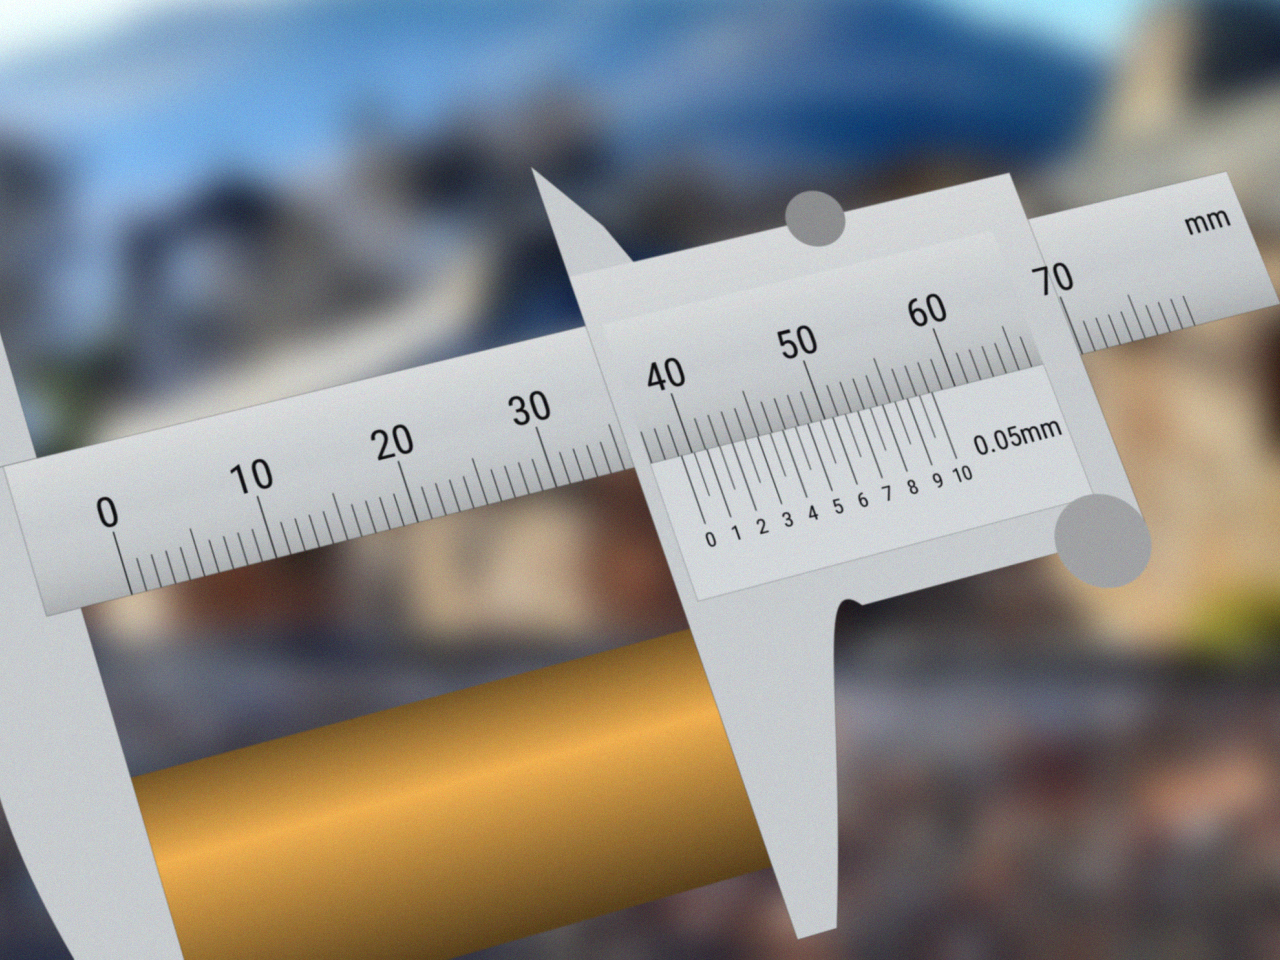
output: 39.2 mm
